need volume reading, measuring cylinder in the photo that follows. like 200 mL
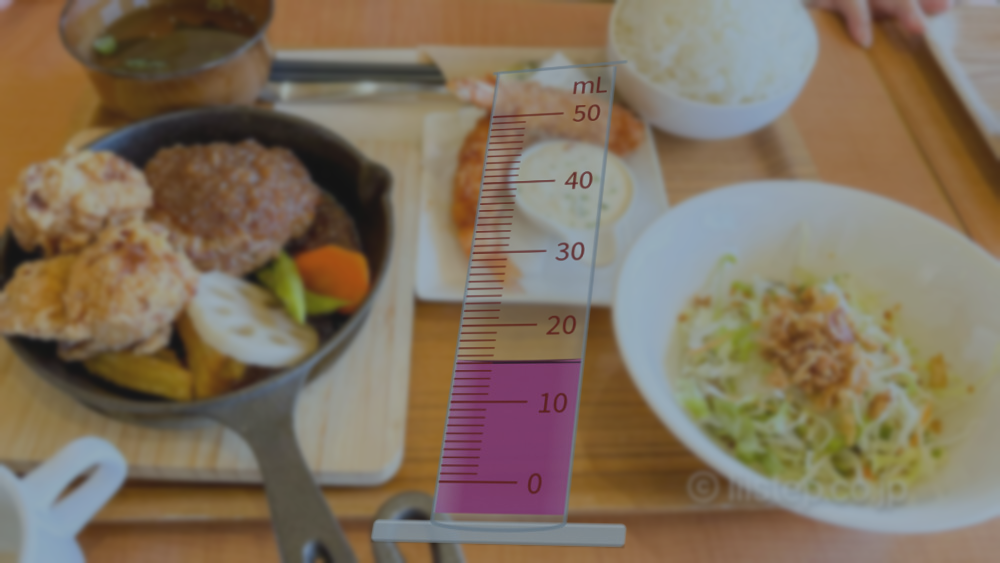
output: 15 mL
